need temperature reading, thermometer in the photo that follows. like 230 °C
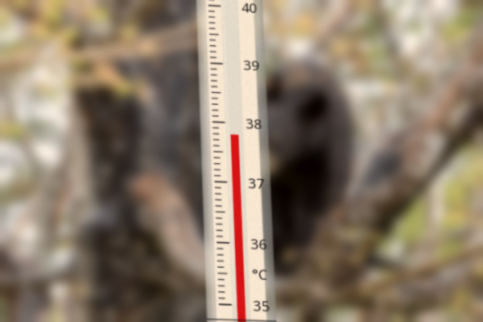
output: 37.8 °C
